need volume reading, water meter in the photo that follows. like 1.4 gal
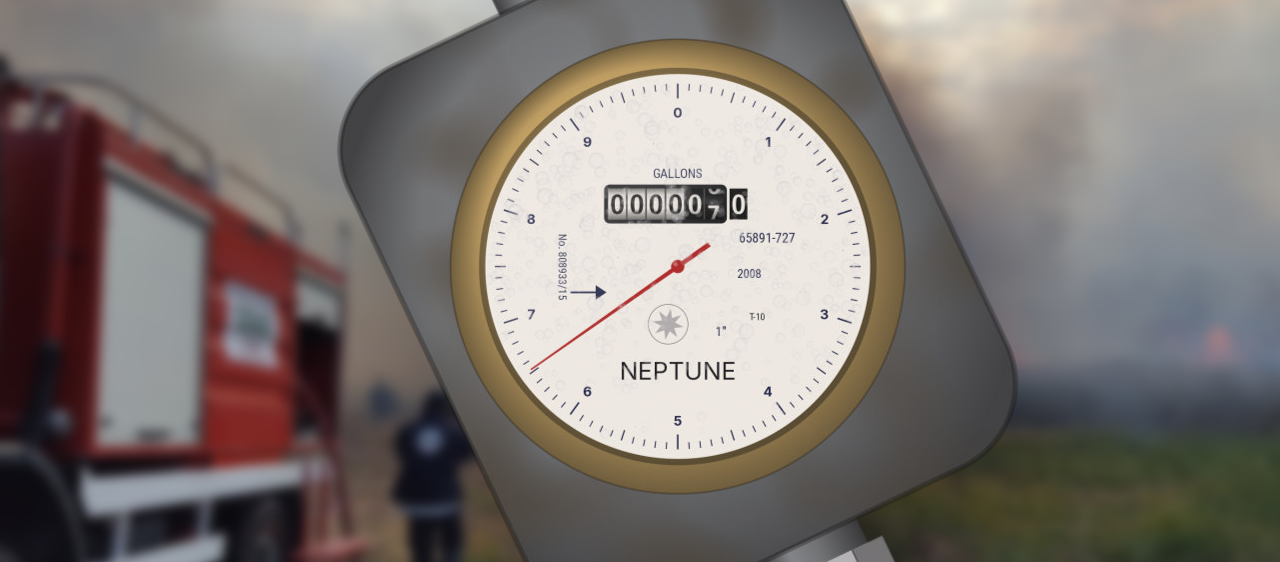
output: 66.5 gal
